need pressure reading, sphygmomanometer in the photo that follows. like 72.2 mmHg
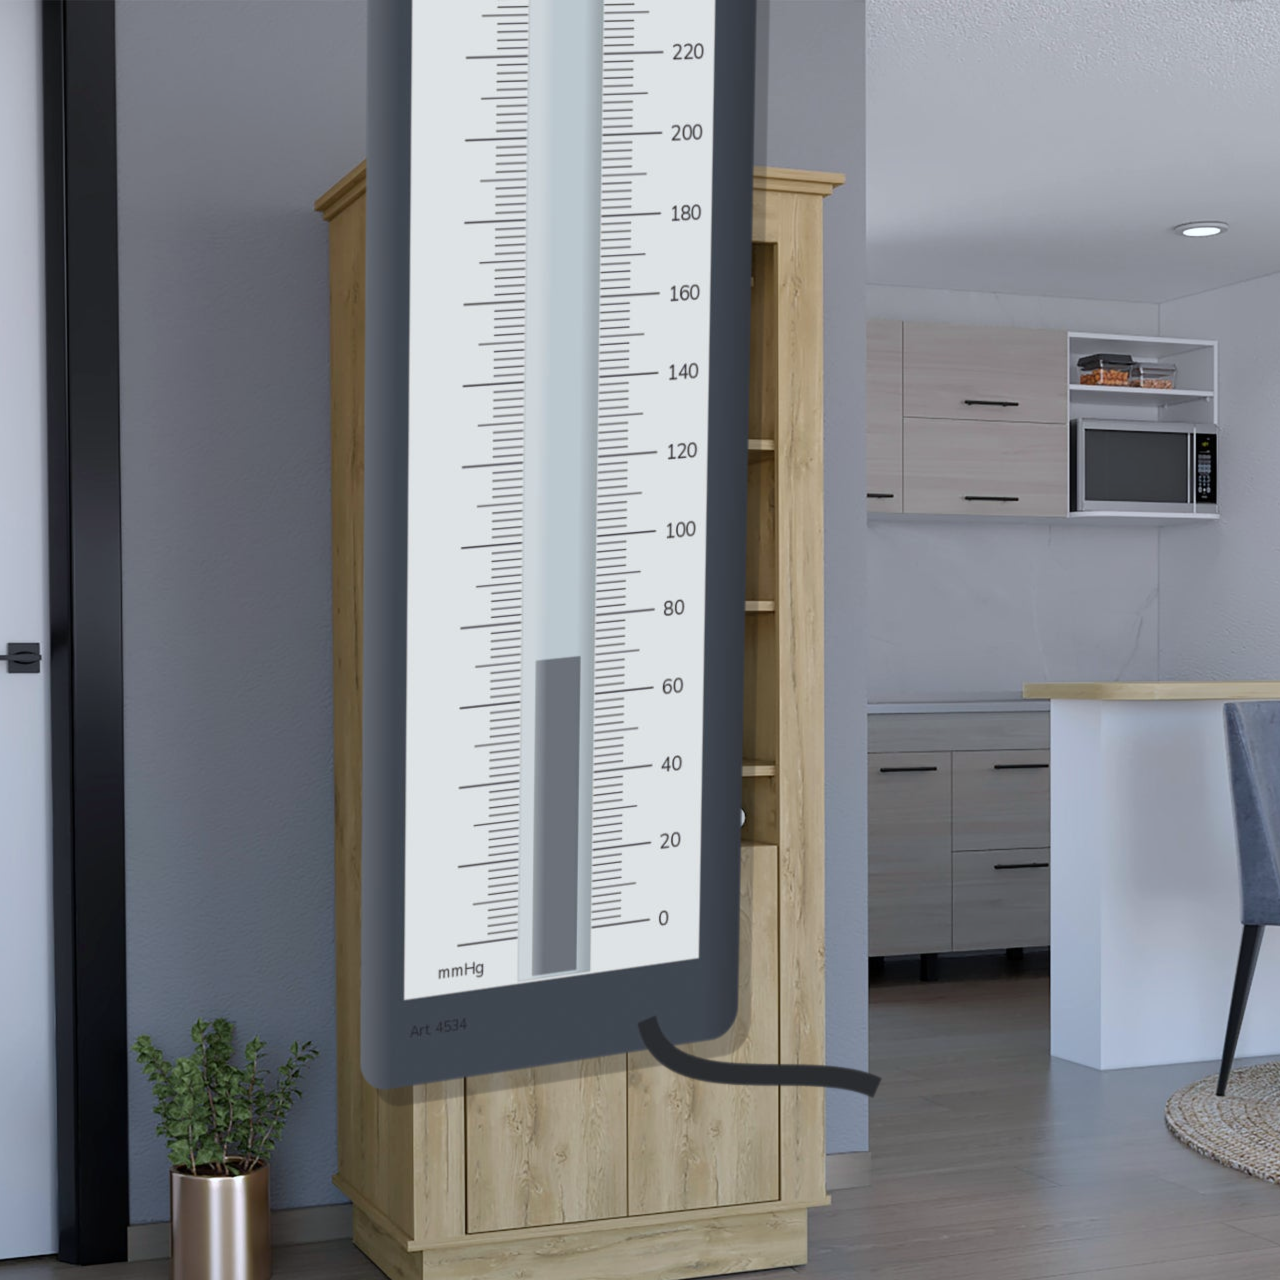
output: 70 mmHg
